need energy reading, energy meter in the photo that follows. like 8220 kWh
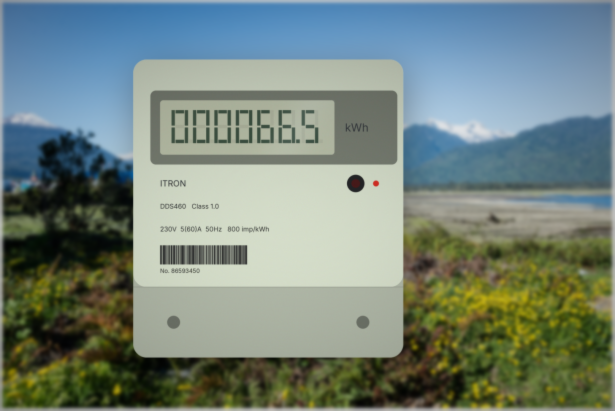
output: 66.5 kWh
